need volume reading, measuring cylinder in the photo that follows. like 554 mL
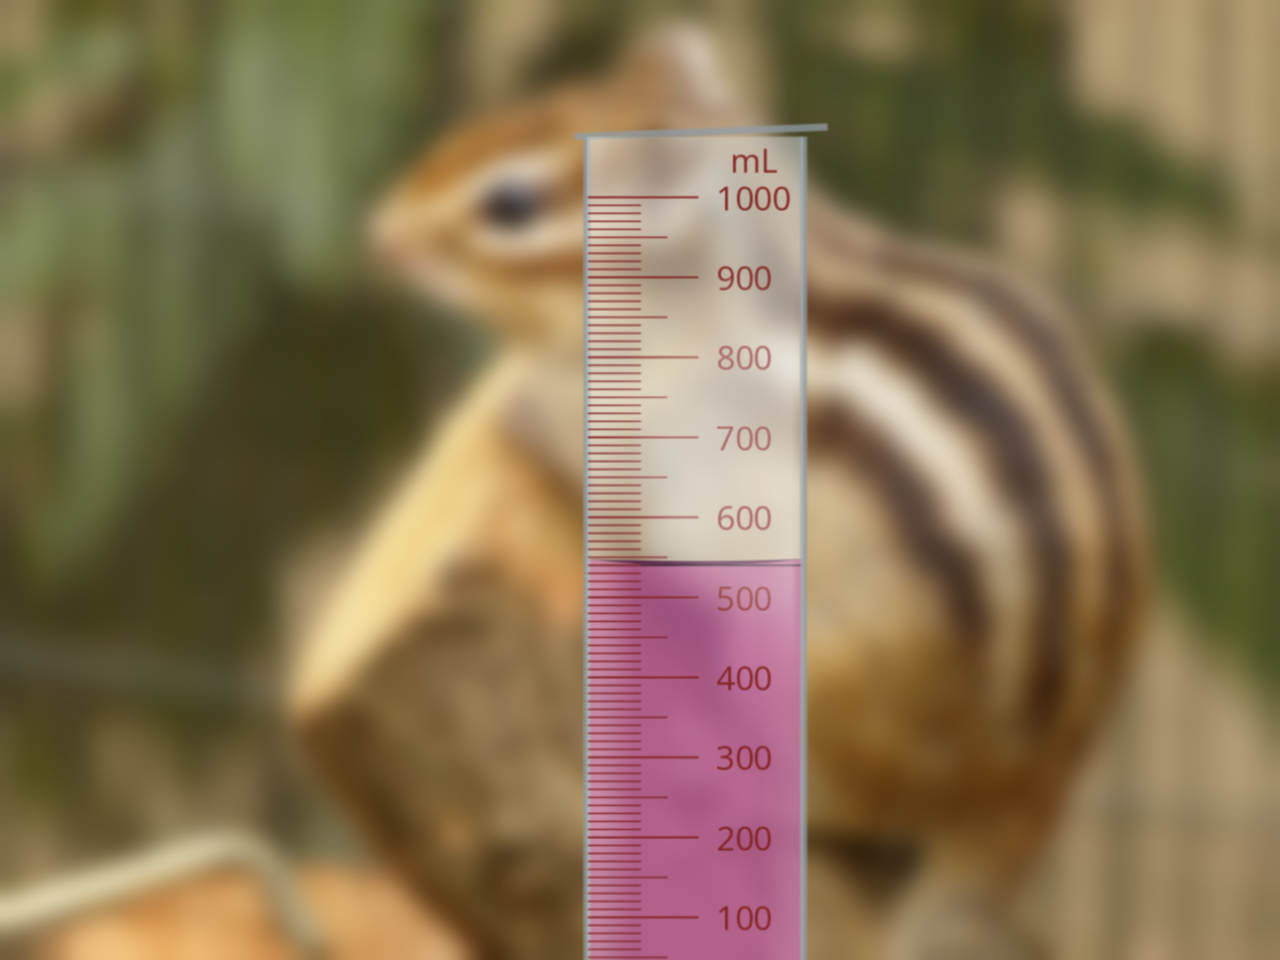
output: 540 mL
